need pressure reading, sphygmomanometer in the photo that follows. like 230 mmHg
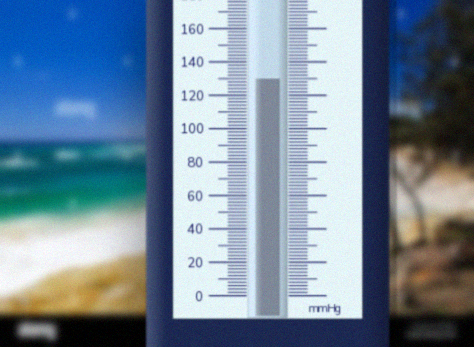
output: 130 mmHg
